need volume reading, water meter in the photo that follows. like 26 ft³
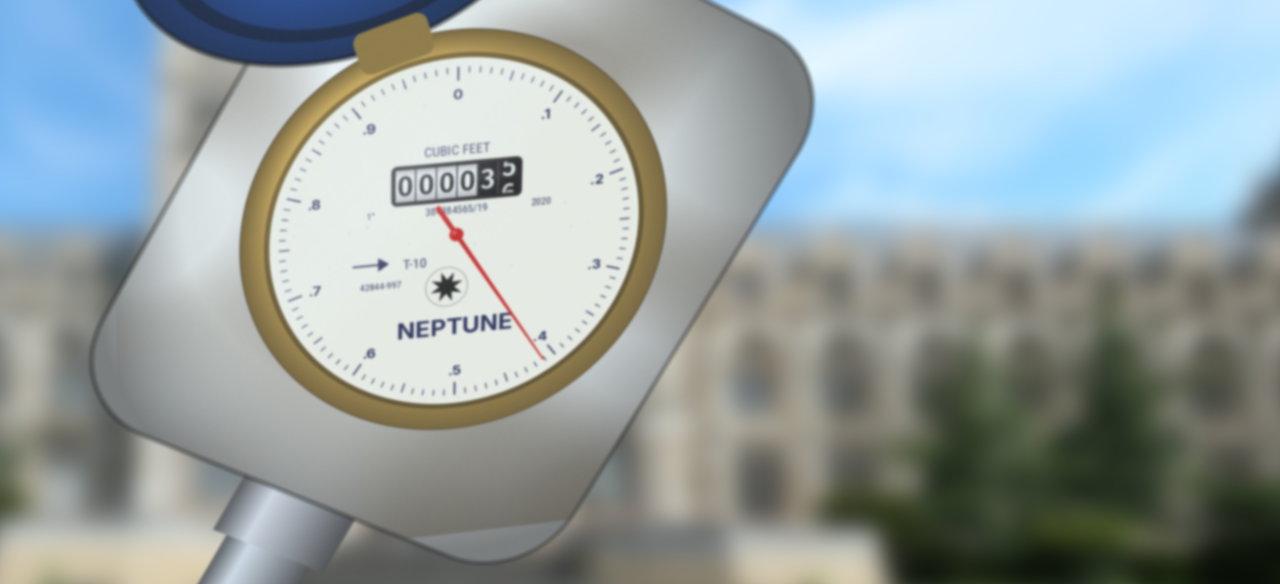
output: 35.41 ft³
